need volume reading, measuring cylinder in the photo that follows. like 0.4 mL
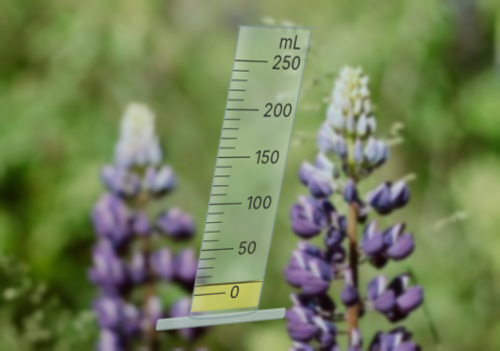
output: 10 mL
